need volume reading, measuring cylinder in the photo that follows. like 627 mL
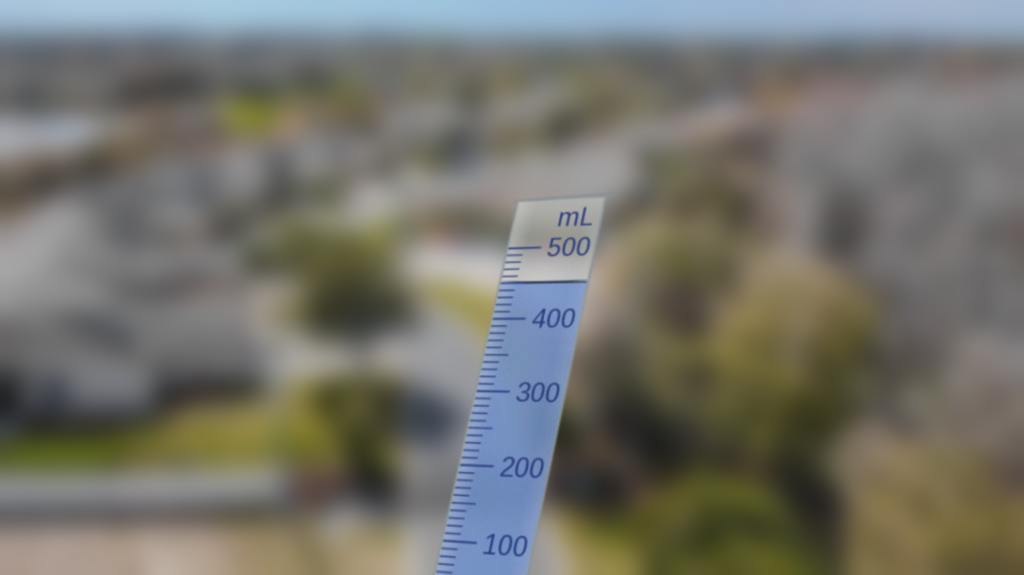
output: 450 mL
